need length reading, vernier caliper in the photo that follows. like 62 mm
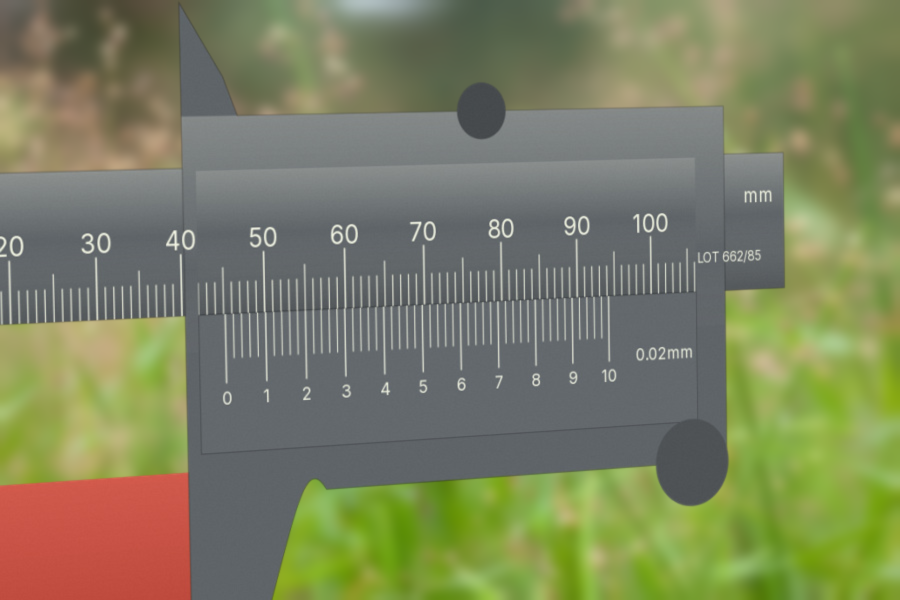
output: 45.2 mm
